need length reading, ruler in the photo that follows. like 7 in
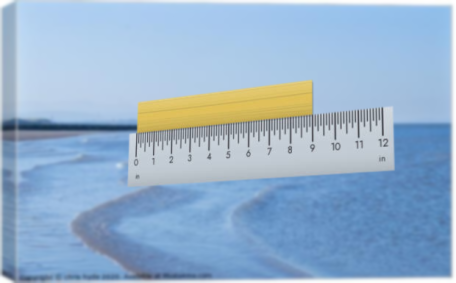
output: 9 in
